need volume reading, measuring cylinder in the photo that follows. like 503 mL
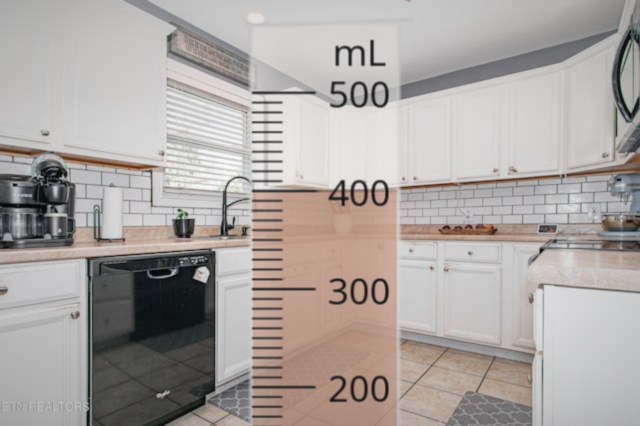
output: 400 mL
